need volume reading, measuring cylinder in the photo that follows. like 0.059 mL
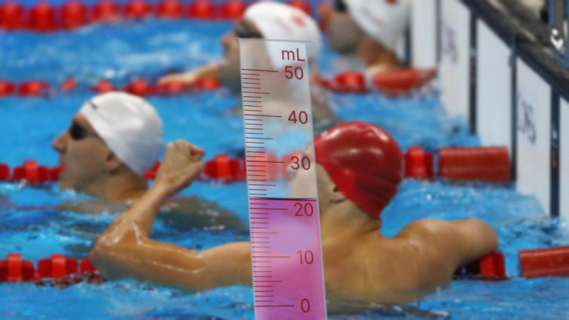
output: 22 mL
